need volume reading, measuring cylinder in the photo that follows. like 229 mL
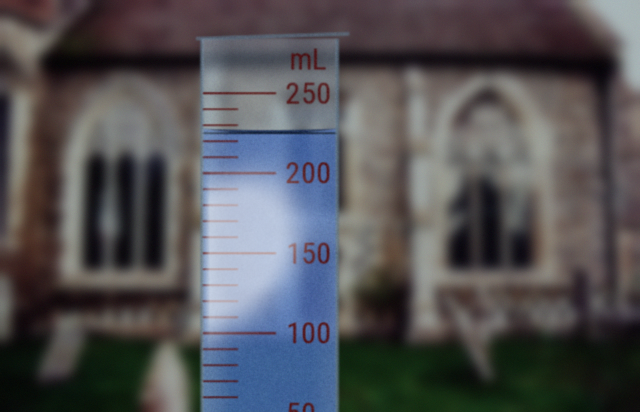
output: 225 mL
